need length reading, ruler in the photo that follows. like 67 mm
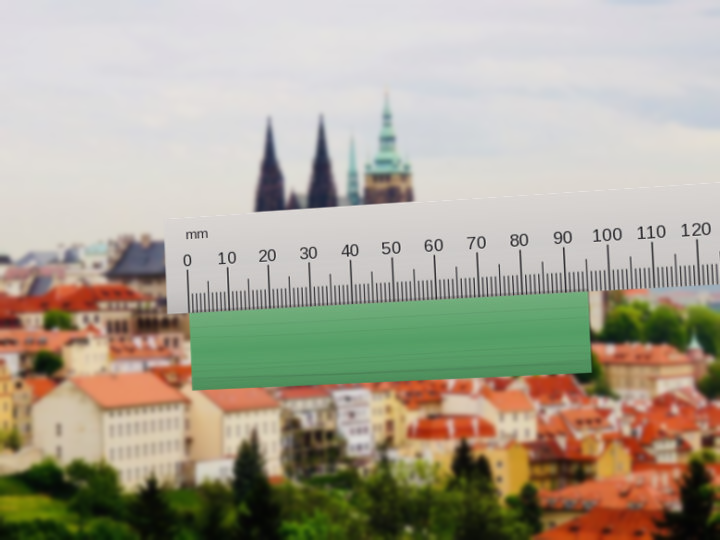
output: 95 mm
